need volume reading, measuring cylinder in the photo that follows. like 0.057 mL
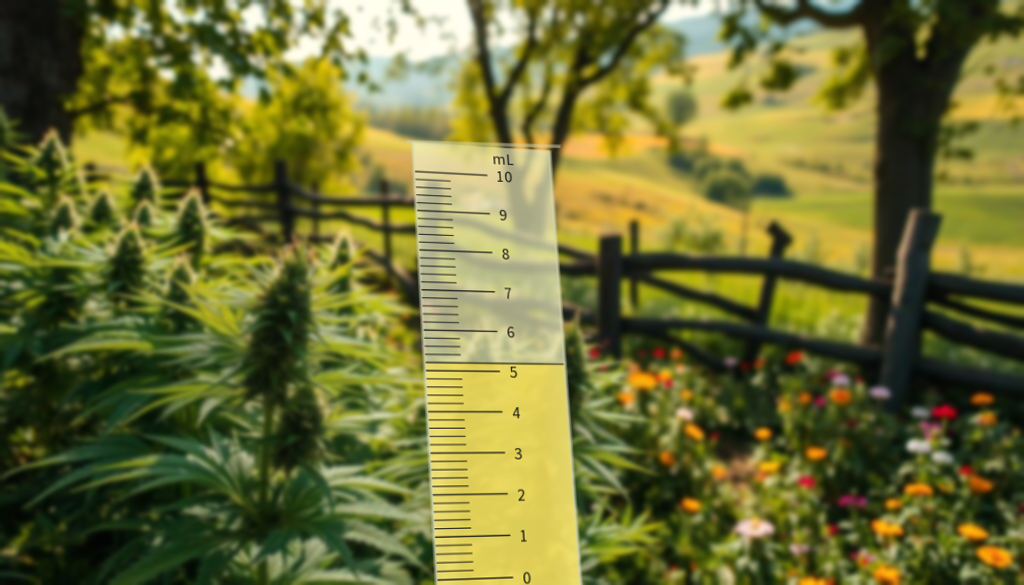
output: 5.2 mL
